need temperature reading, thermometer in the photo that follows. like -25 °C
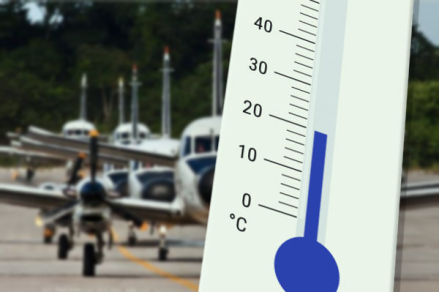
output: 20 °C
